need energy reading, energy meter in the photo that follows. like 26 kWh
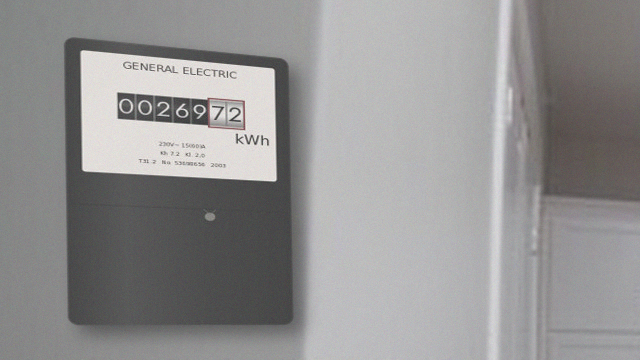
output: 269.72 kWh
